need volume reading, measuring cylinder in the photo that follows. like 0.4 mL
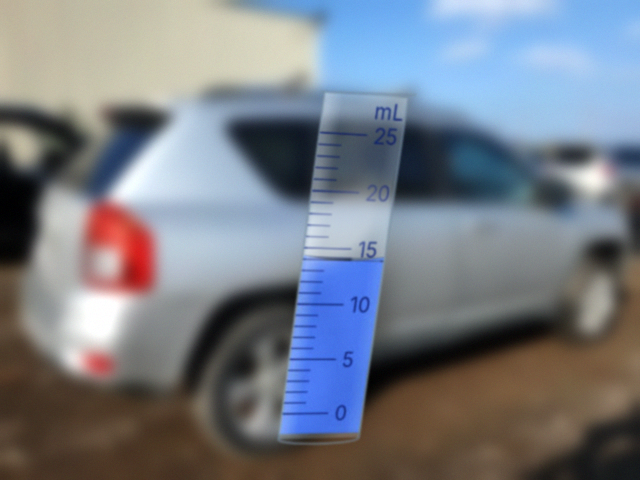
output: 14 mL
